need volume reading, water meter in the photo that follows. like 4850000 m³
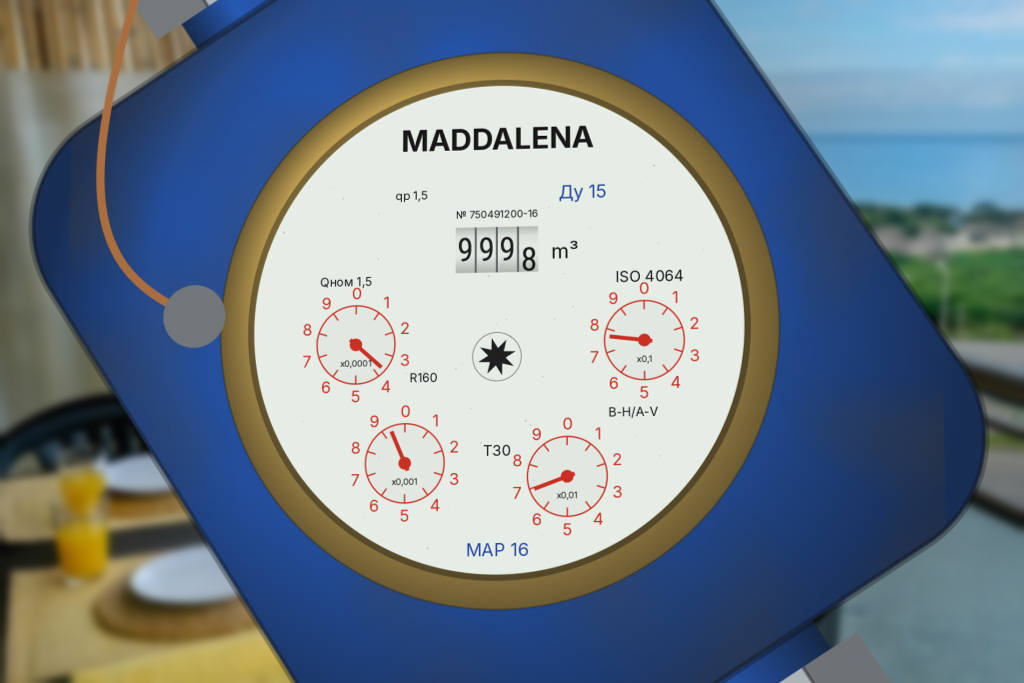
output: 9997.7693 m³
